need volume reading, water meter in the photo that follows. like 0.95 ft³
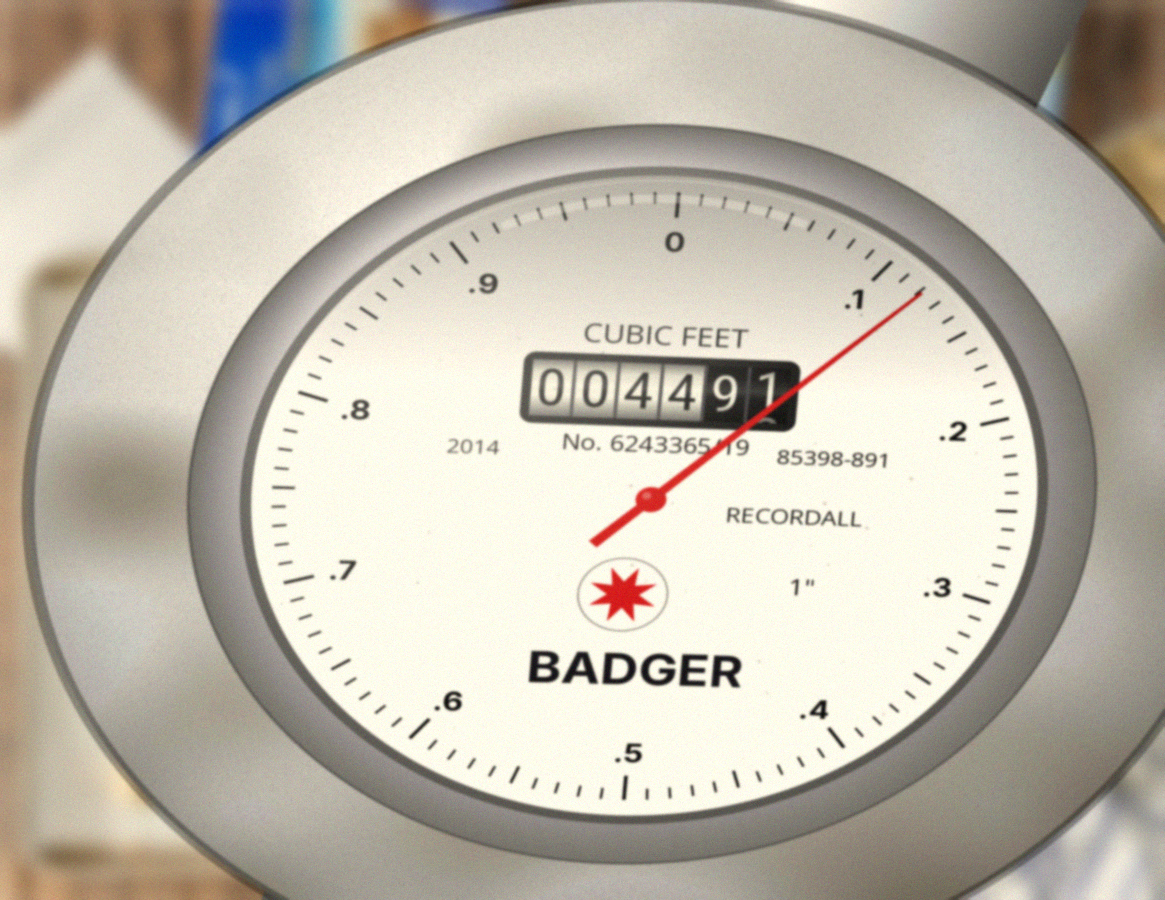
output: 4491.12 ft³
